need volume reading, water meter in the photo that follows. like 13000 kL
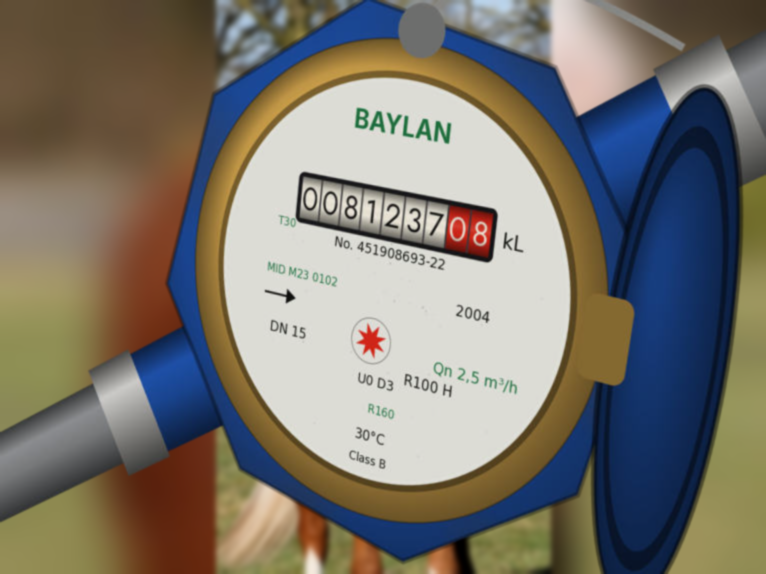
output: 81237.08 kL
